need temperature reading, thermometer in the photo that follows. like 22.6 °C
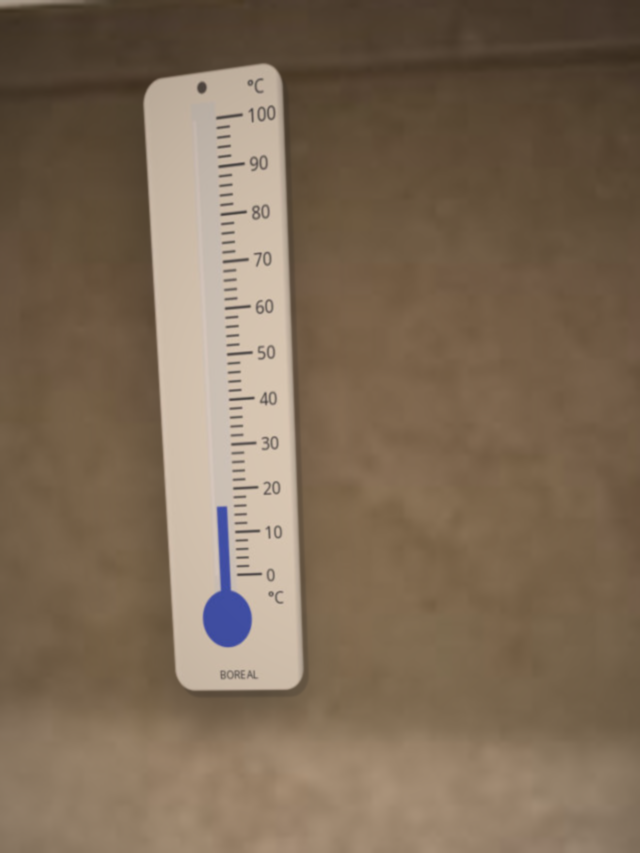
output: 16 °C
